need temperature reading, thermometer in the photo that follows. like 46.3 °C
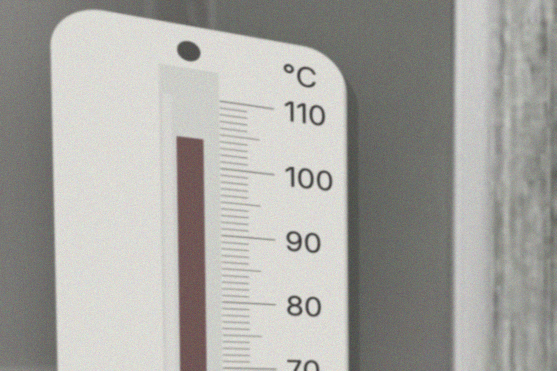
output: 104 °C
